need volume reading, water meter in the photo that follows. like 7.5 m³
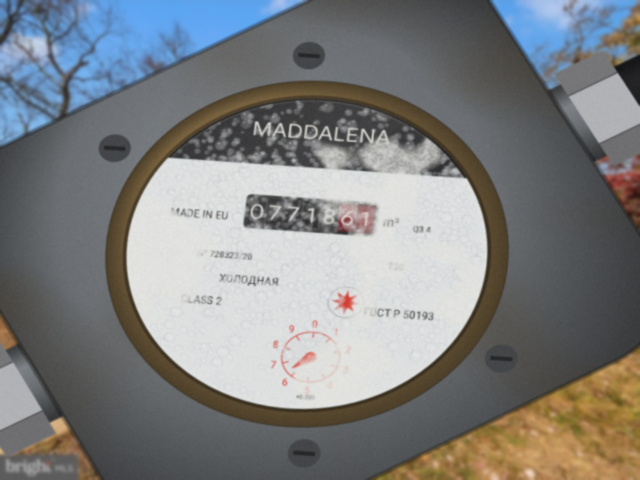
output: 7718.616 m³
